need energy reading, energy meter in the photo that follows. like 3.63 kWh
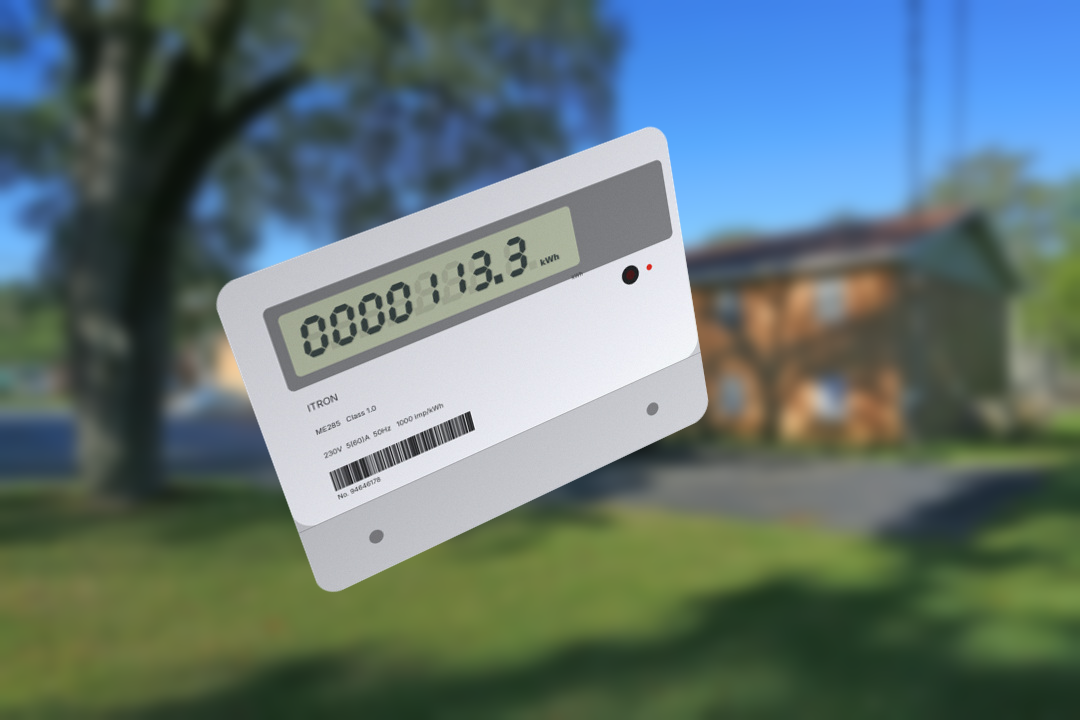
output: 113.3 kWh
